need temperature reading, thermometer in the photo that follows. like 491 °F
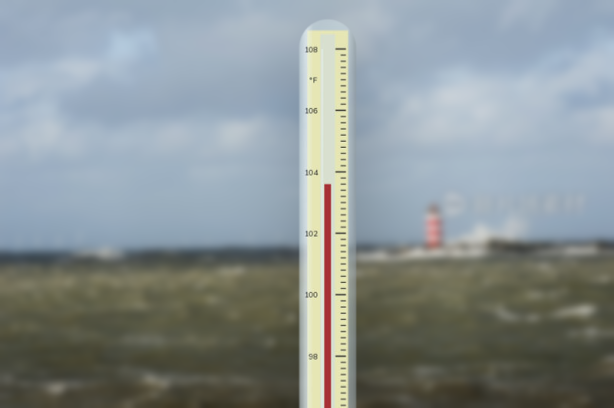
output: 103.6 °F
